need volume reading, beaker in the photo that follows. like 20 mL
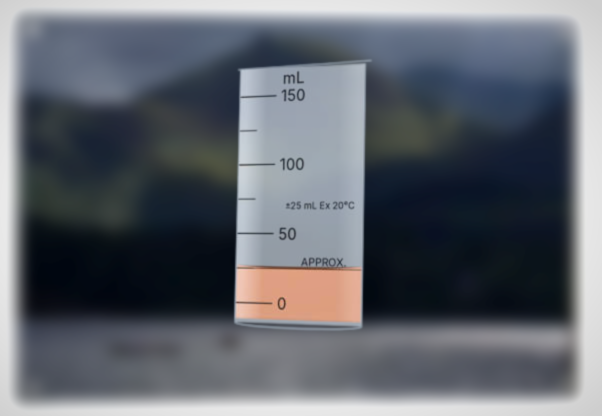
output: 25 mL
